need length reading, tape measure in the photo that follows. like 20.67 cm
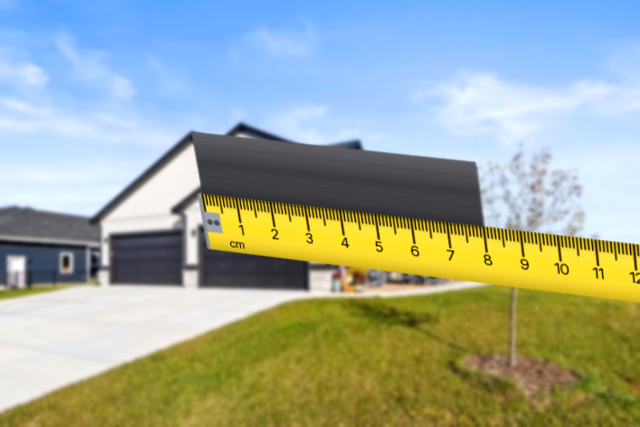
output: 8 cm
